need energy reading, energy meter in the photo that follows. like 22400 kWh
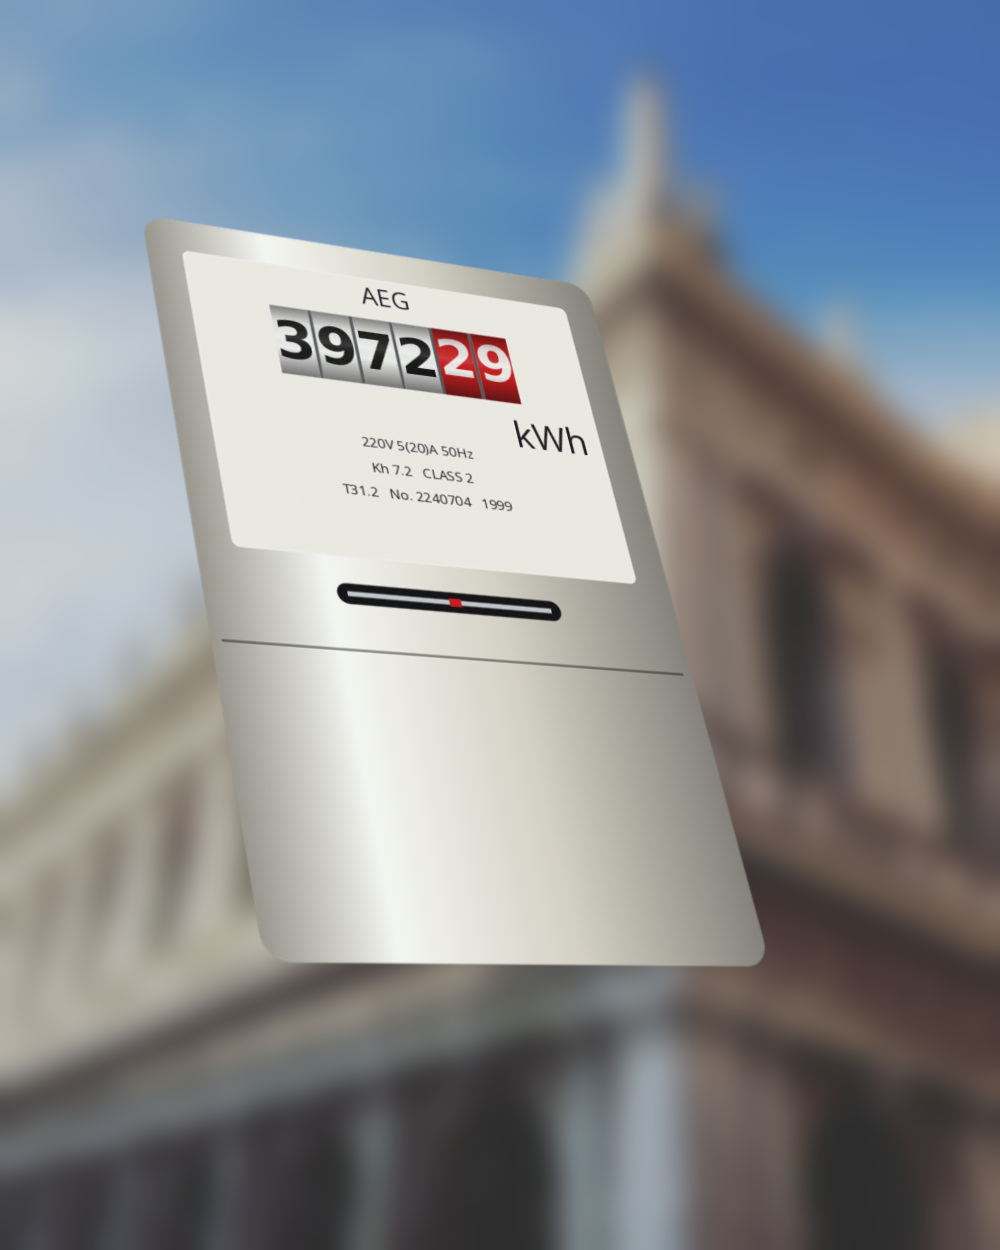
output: 3972.29 kWh
